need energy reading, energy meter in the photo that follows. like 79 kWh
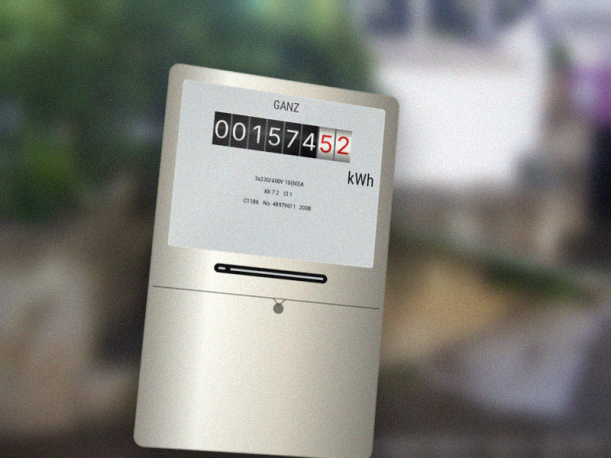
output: 1574.52 kWh
